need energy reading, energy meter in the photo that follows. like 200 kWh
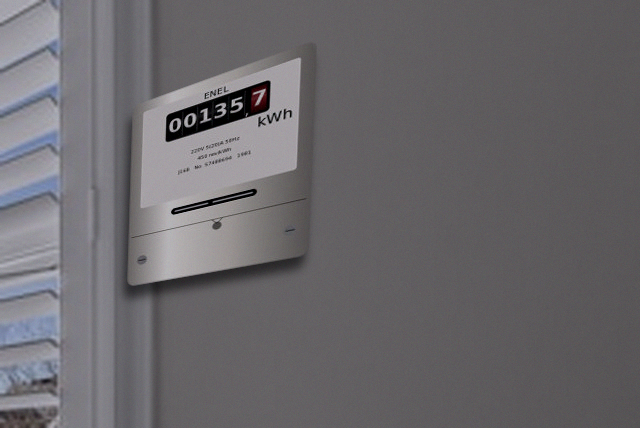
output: 135.7 kWh
